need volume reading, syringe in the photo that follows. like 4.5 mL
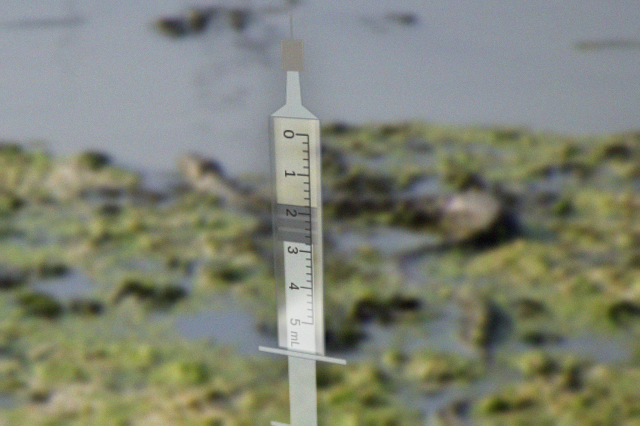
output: 1.8 mL
